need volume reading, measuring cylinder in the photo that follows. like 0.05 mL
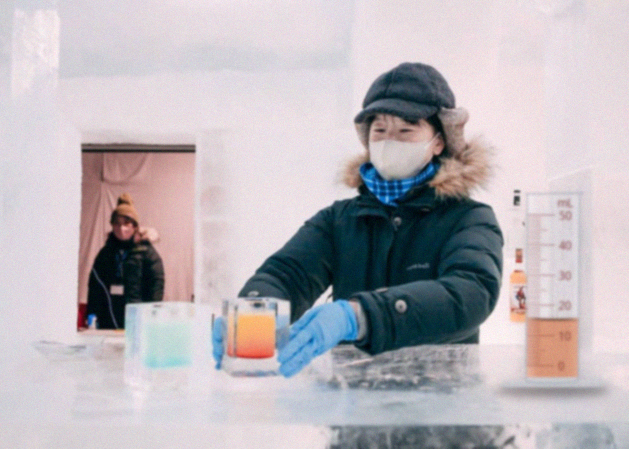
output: 15 mL
